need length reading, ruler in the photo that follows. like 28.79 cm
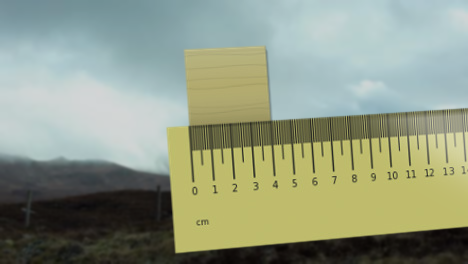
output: 4 cm
